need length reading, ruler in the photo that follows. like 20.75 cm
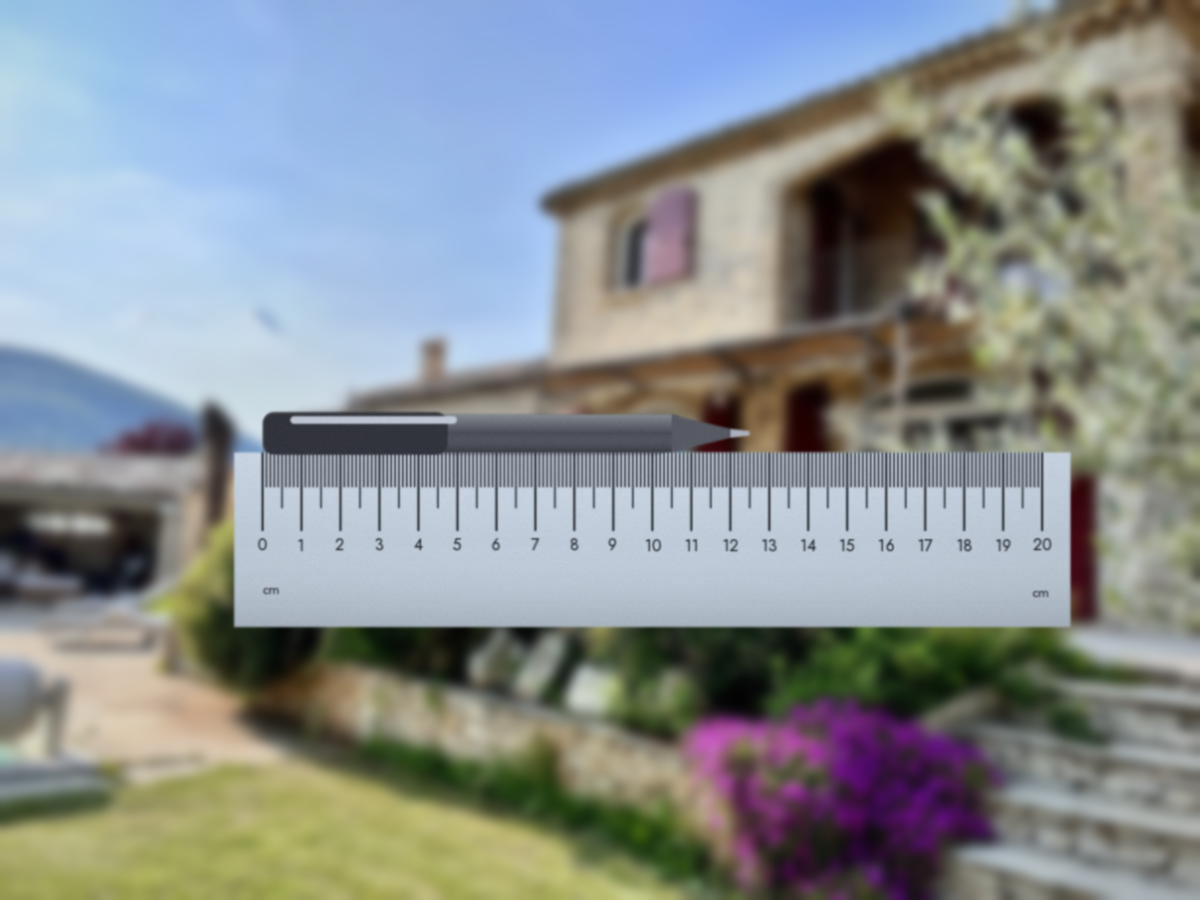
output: 12.5 cm
